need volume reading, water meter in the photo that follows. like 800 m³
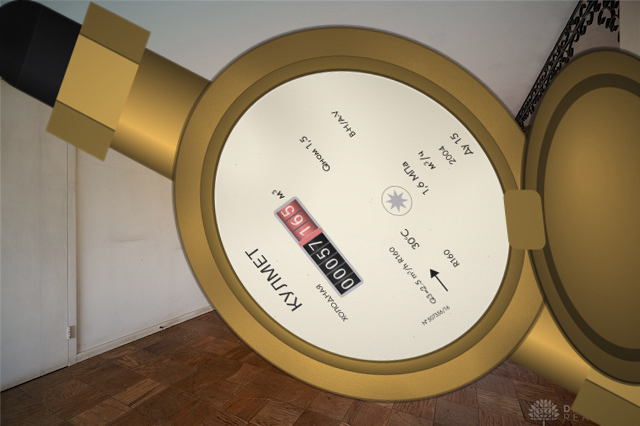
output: 57.165 m³
